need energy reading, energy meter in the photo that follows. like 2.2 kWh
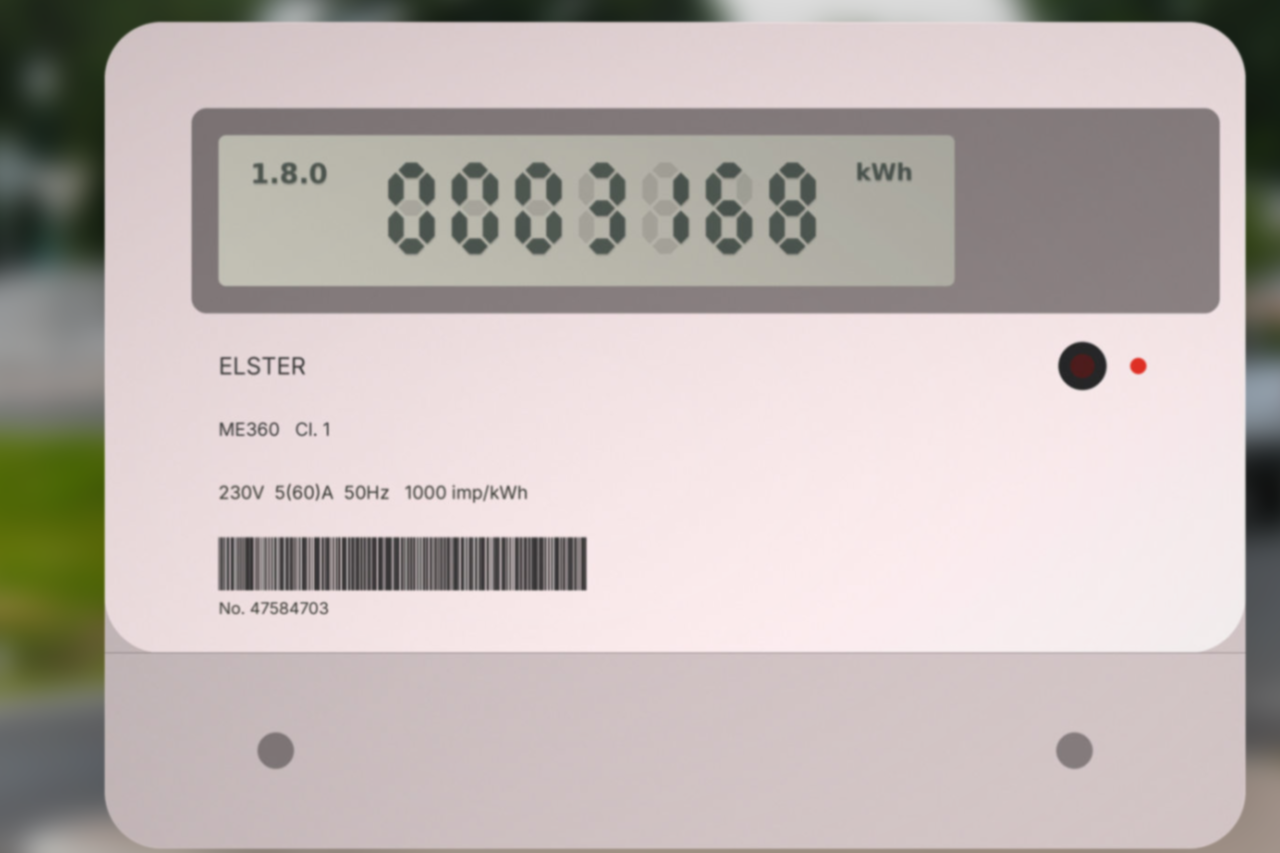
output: 3168 kWh
